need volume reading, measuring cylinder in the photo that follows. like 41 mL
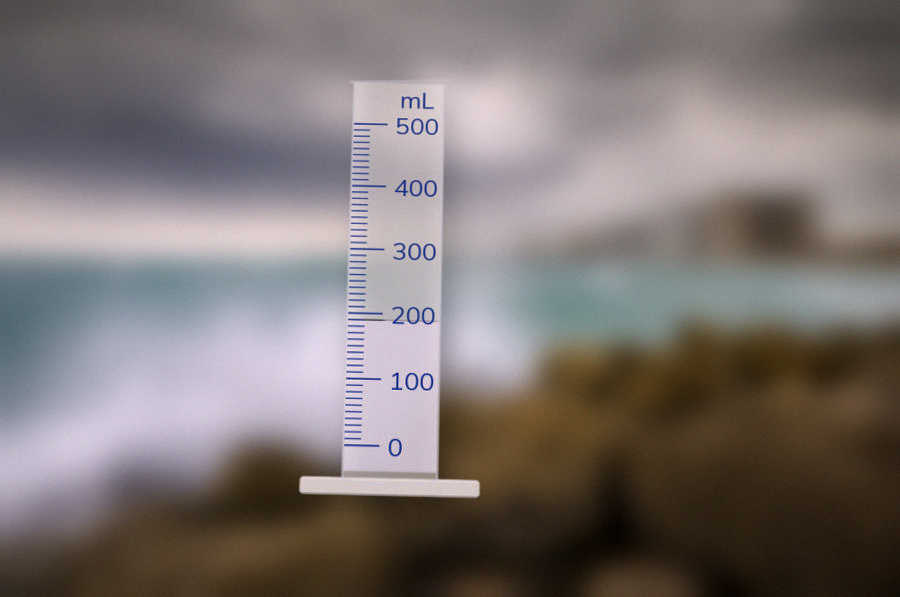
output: 190 mL
